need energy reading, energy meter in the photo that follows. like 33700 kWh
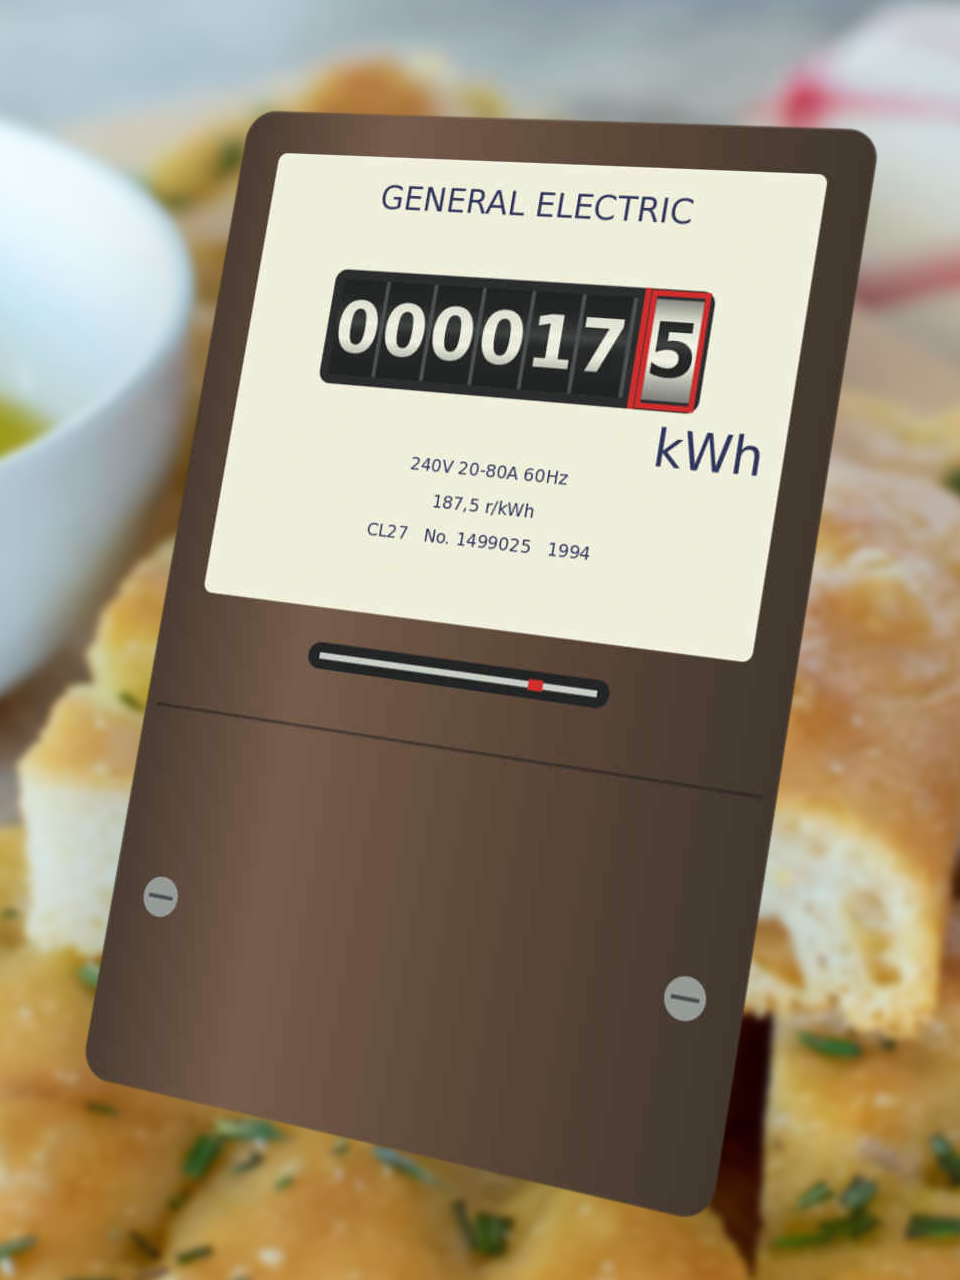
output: 17.5 kWh
